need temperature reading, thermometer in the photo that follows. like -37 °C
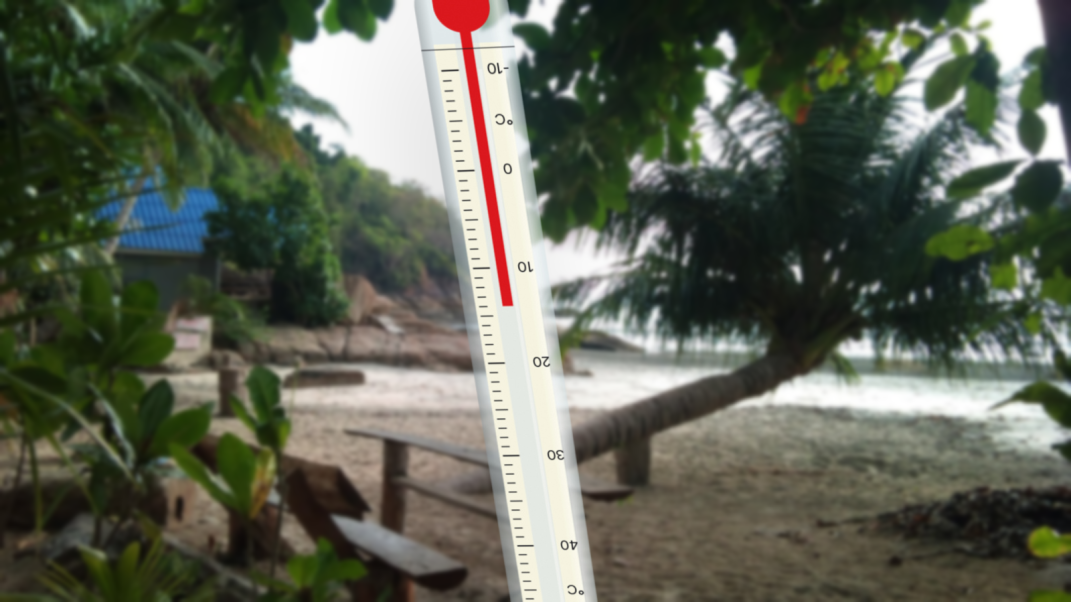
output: 14 °C
